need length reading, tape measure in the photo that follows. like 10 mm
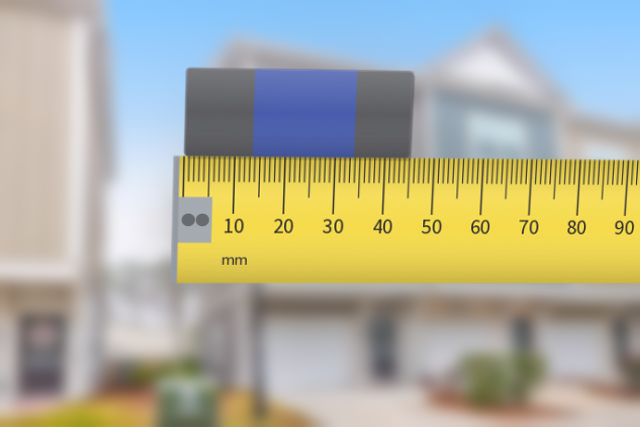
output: 45 mm
